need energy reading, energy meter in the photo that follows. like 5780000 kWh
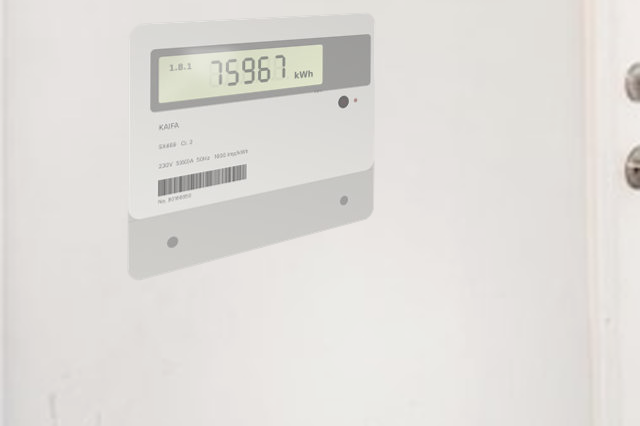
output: 75967 kWh
